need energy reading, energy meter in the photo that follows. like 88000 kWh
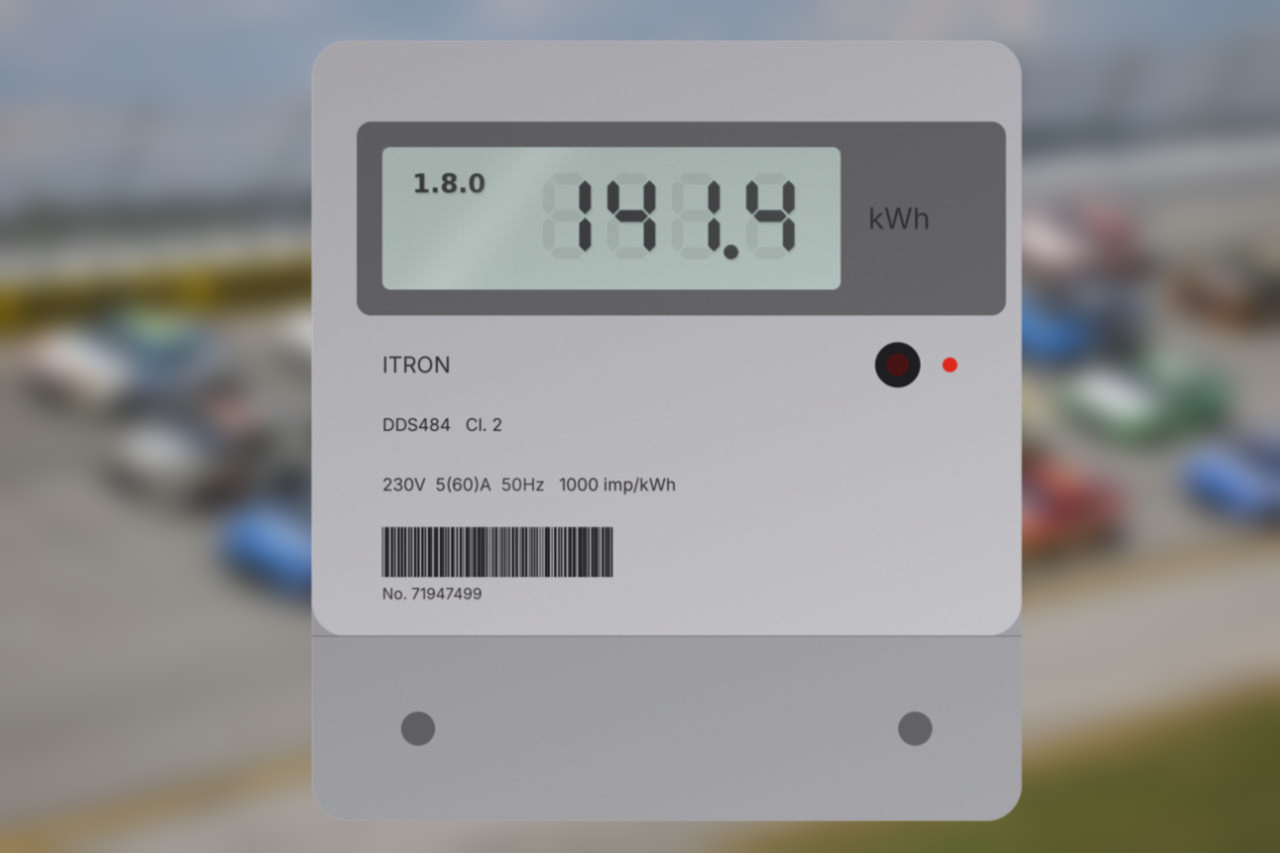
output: 141.4 kWh
